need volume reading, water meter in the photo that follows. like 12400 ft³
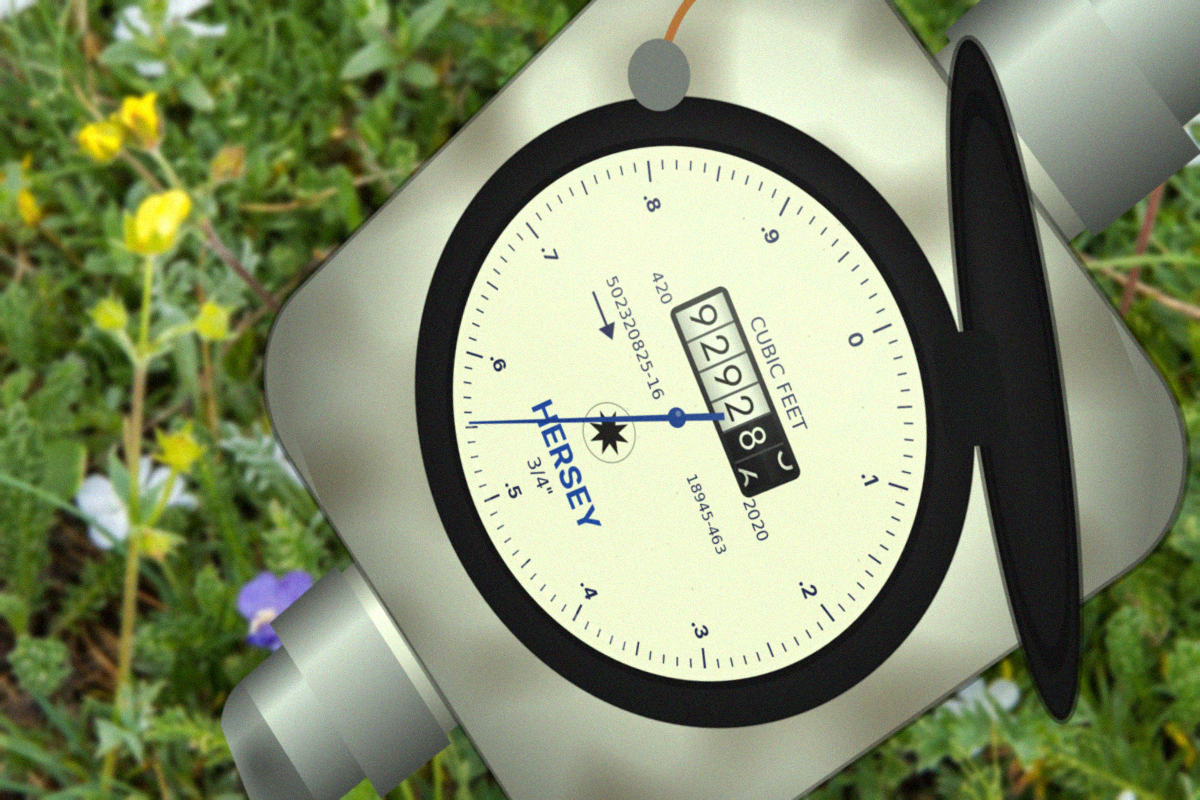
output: 929285.55 ft³
